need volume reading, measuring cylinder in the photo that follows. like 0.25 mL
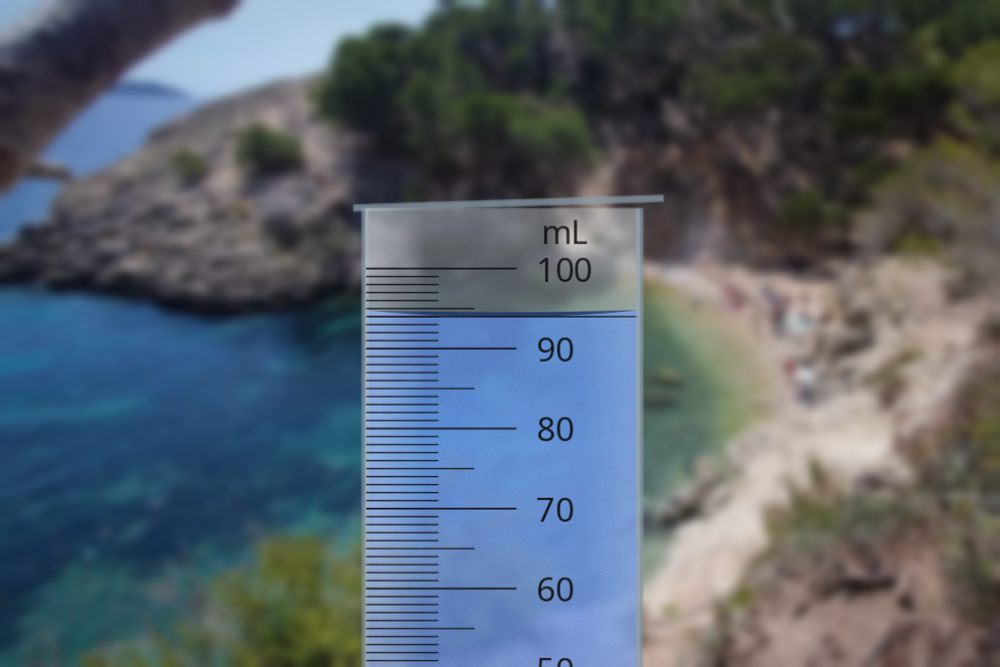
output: 94 mL
